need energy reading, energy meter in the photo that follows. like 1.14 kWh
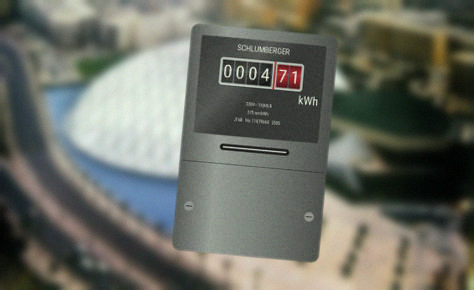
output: 4.71 kWh
